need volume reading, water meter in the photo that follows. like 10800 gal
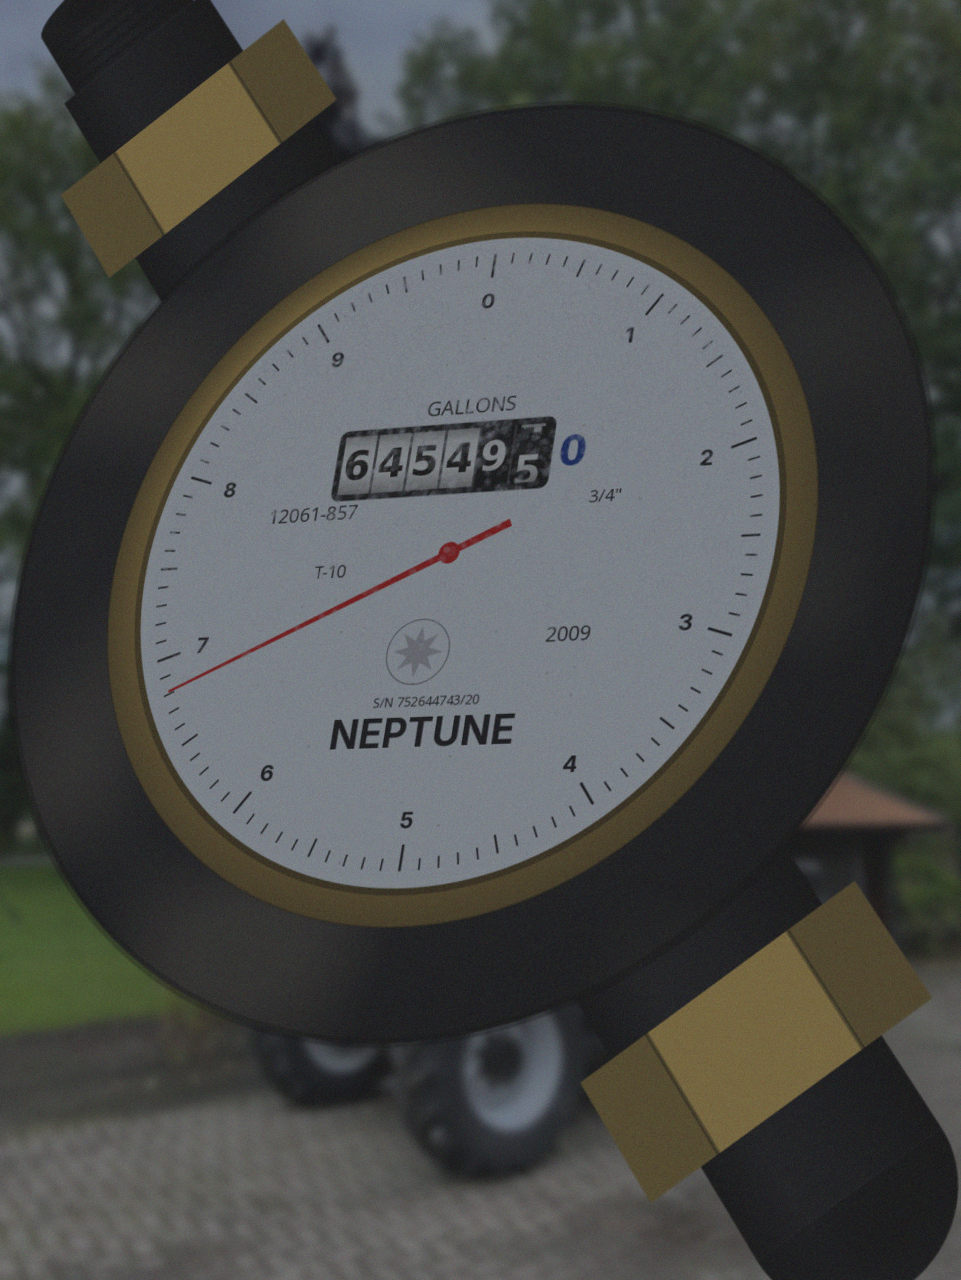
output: 6454946.8 gal
